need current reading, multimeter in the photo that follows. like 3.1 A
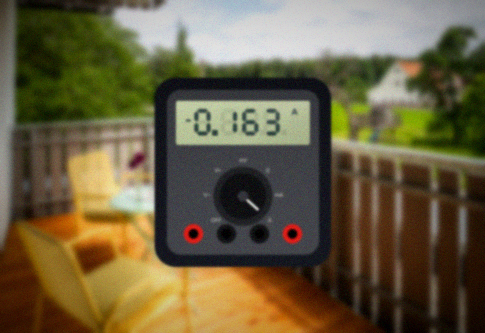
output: -0.163 A
